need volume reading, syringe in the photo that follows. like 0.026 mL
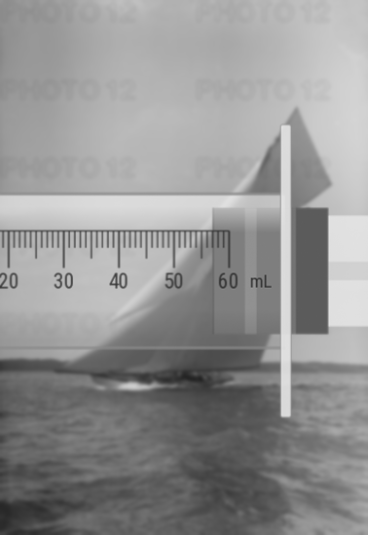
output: 57 mL
